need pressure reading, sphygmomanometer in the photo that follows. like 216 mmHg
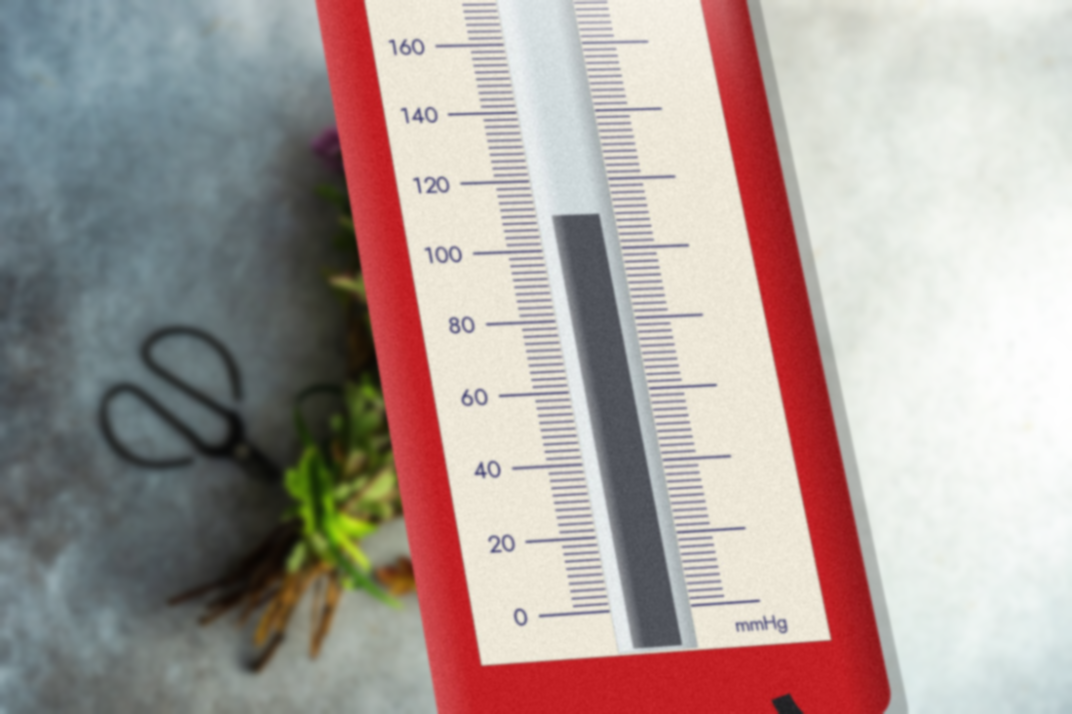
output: 110 mmHg
